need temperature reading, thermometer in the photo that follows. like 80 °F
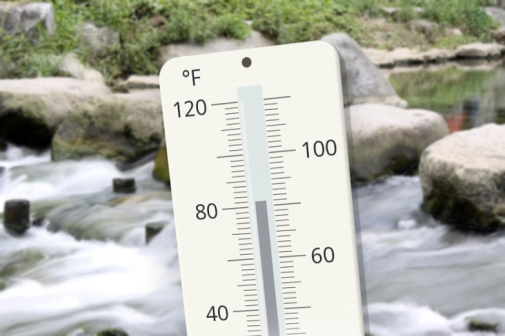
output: 82 °F
